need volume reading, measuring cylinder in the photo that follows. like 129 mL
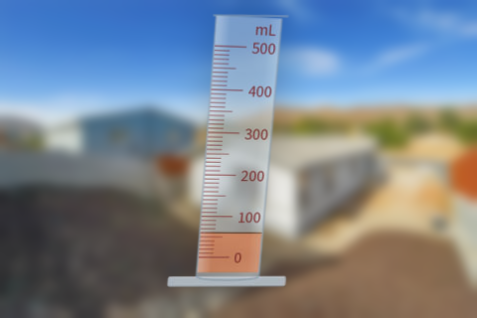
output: 60 mL
